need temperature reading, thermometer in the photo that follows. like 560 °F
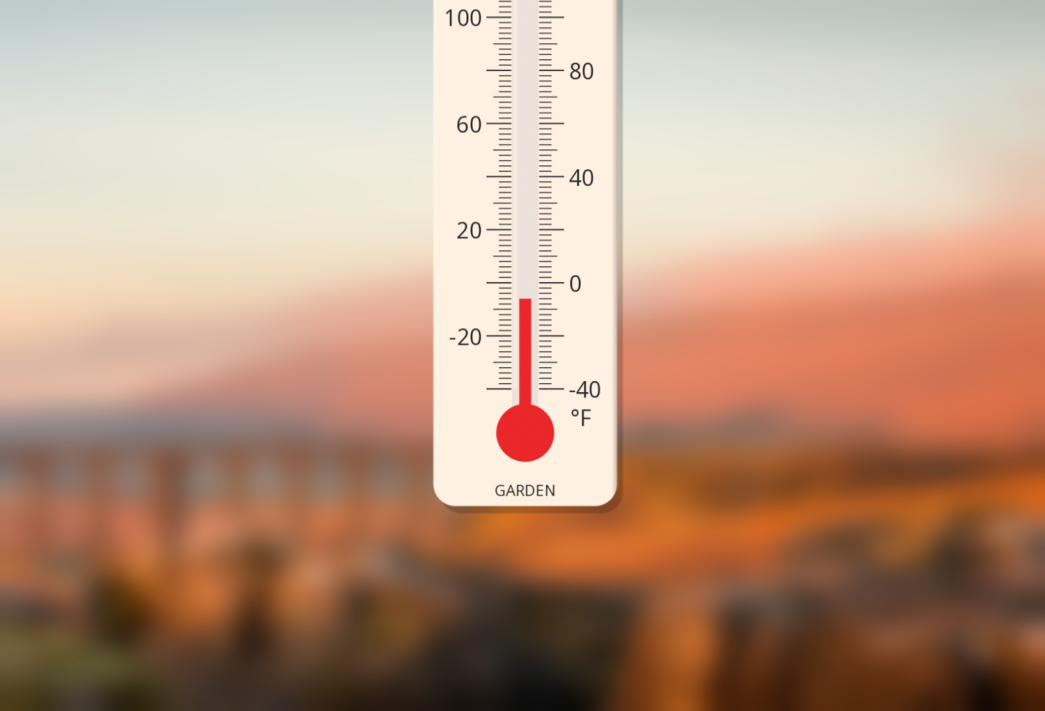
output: -6 °F
